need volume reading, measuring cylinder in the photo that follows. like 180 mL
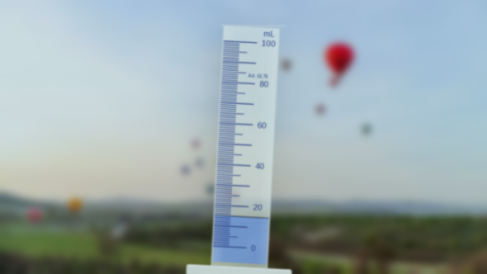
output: 15 mL
